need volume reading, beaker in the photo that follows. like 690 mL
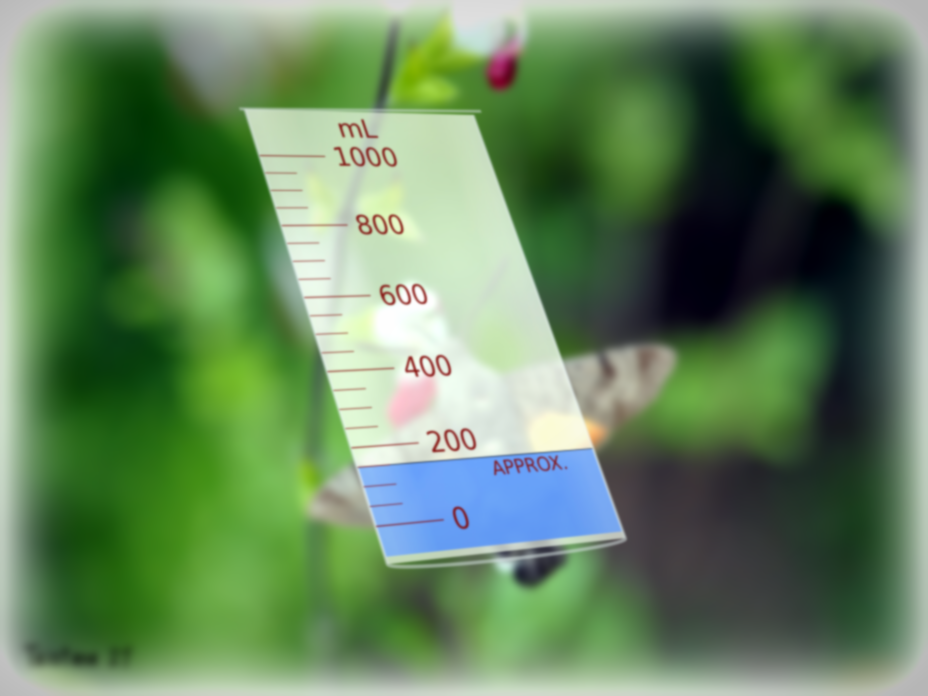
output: 150 mL
